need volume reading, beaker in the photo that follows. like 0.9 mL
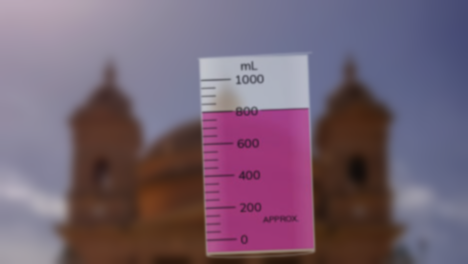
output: 800 mL
